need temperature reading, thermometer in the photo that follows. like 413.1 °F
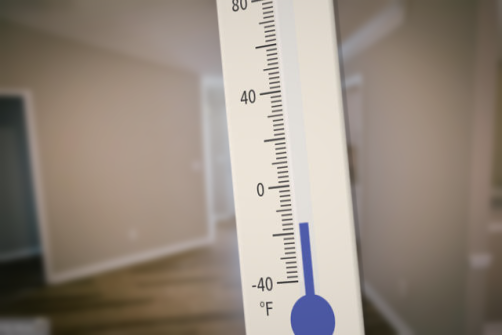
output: -16 °F
